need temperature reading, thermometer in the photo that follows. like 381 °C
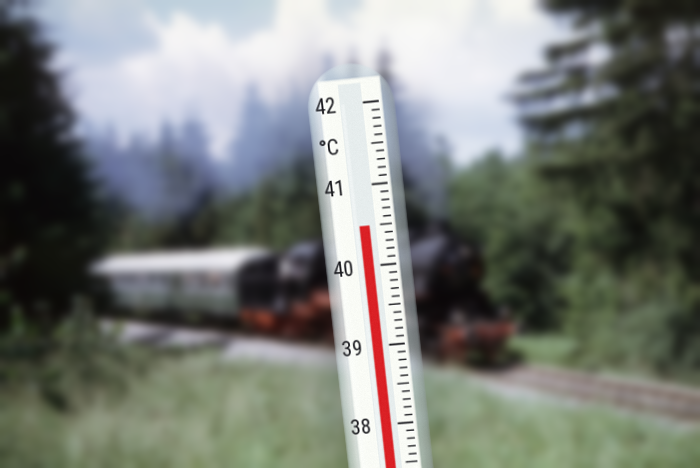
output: 40.5 °C
